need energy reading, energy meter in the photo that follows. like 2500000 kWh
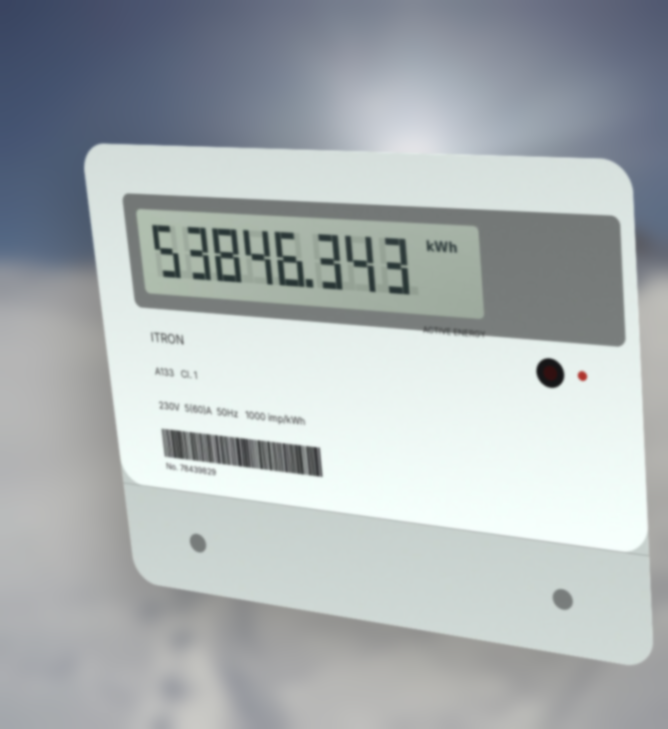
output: 53846.343 kWh
